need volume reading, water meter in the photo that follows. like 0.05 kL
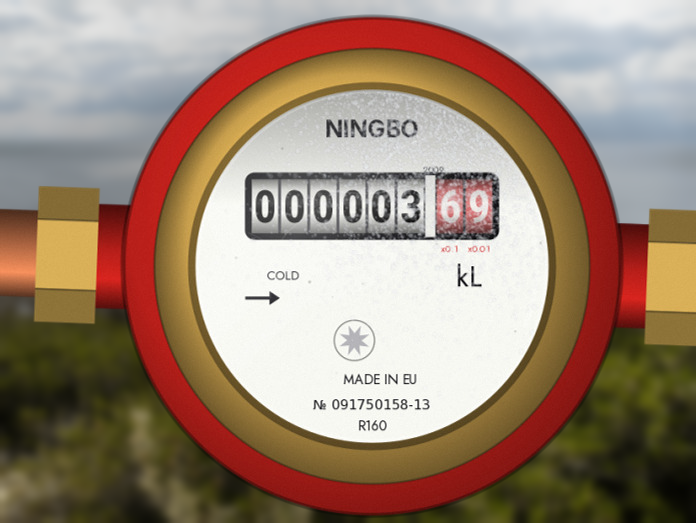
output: 3.69 kL
